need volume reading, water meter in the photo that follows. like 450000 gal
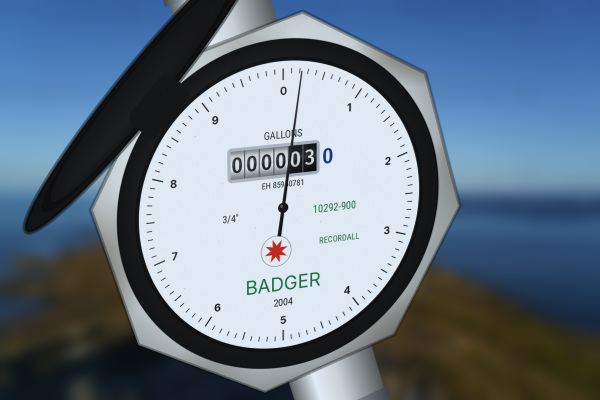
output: 30.2 gal
